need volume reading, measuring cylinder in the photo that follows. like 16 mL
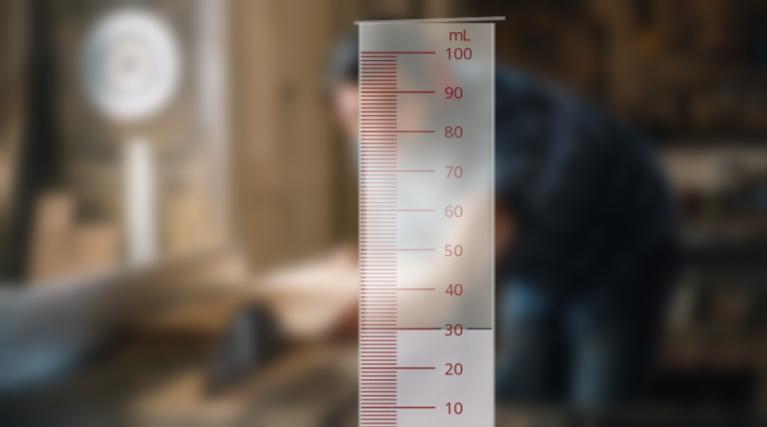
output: 30 mL
